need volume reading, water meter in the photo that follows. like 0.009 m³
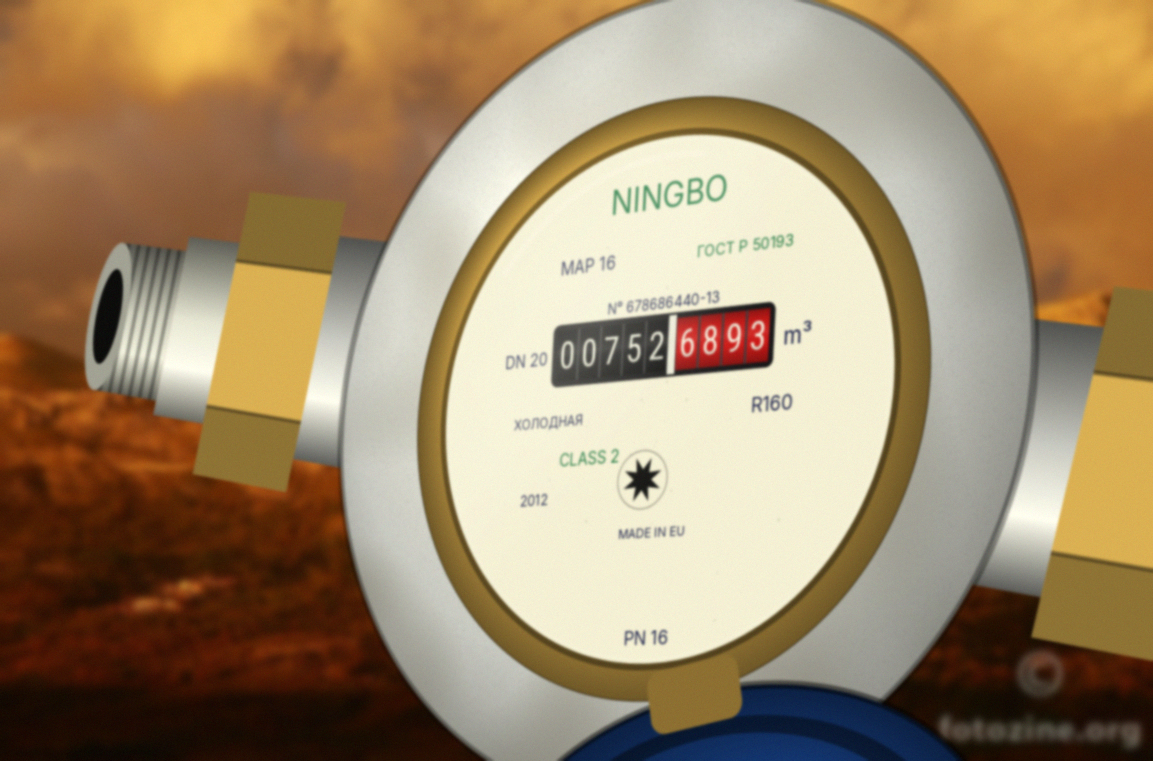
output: 752.6893 m³
